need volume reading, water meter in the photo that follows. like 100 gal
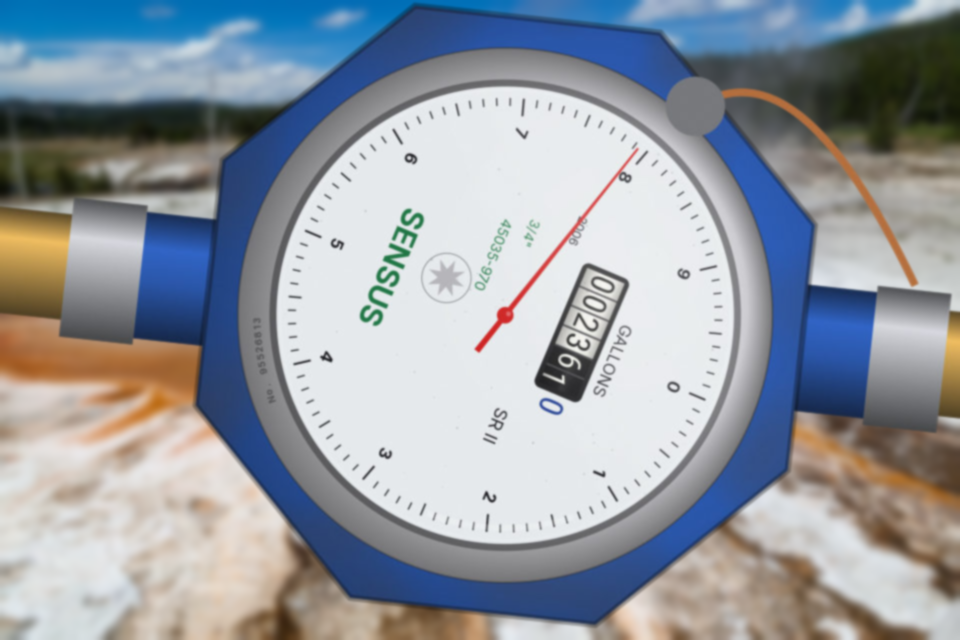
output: 23607.9 gal
